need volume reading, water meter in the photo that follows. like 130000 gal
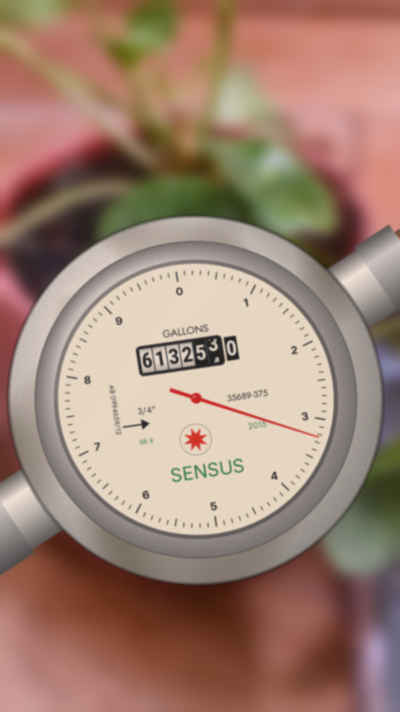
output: 6132533.2 gal
